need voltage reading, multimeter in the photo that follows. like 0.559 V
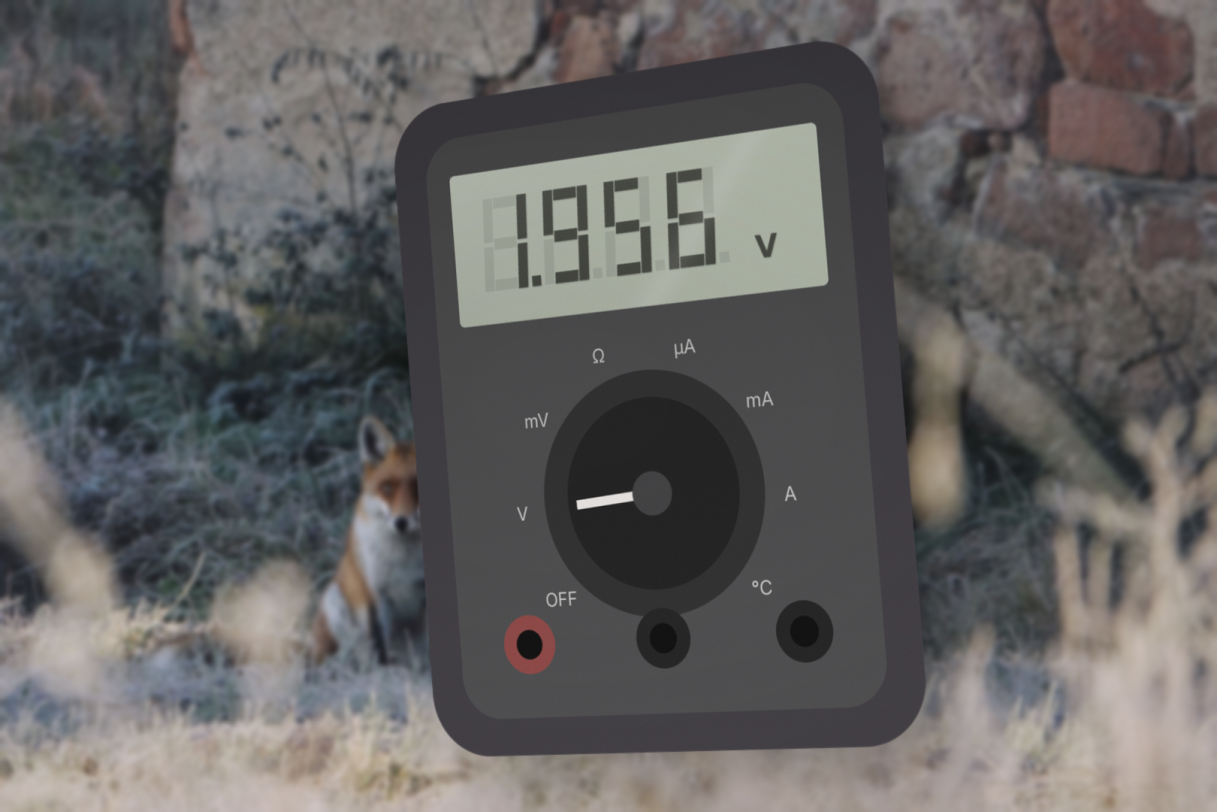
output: 1.956 V
